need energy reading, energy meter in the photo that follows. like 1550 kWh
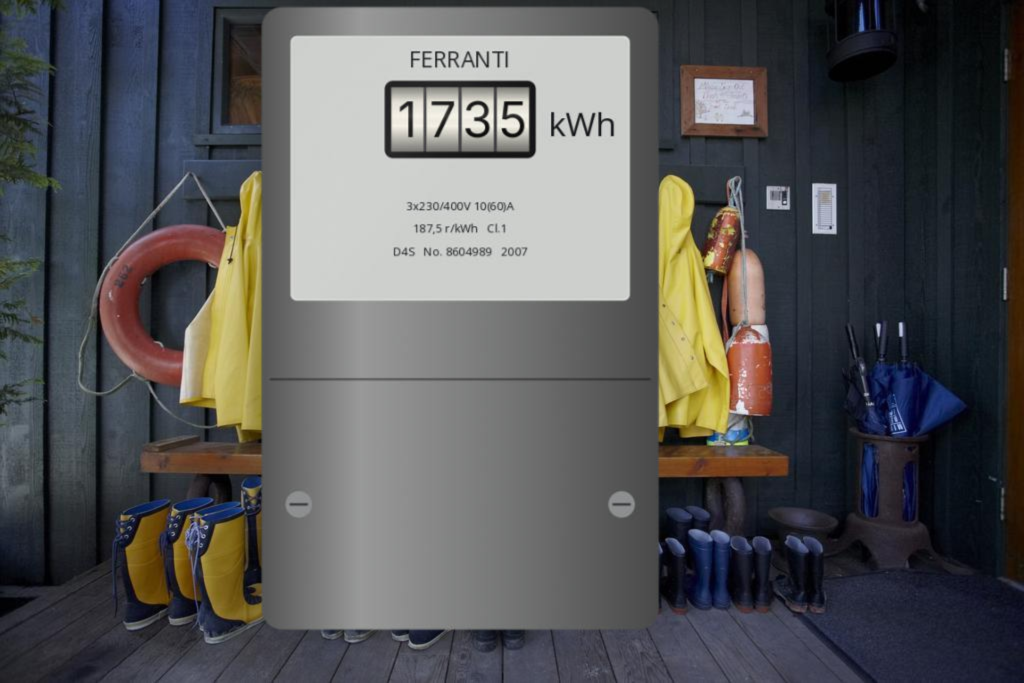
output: 1735 kWh
